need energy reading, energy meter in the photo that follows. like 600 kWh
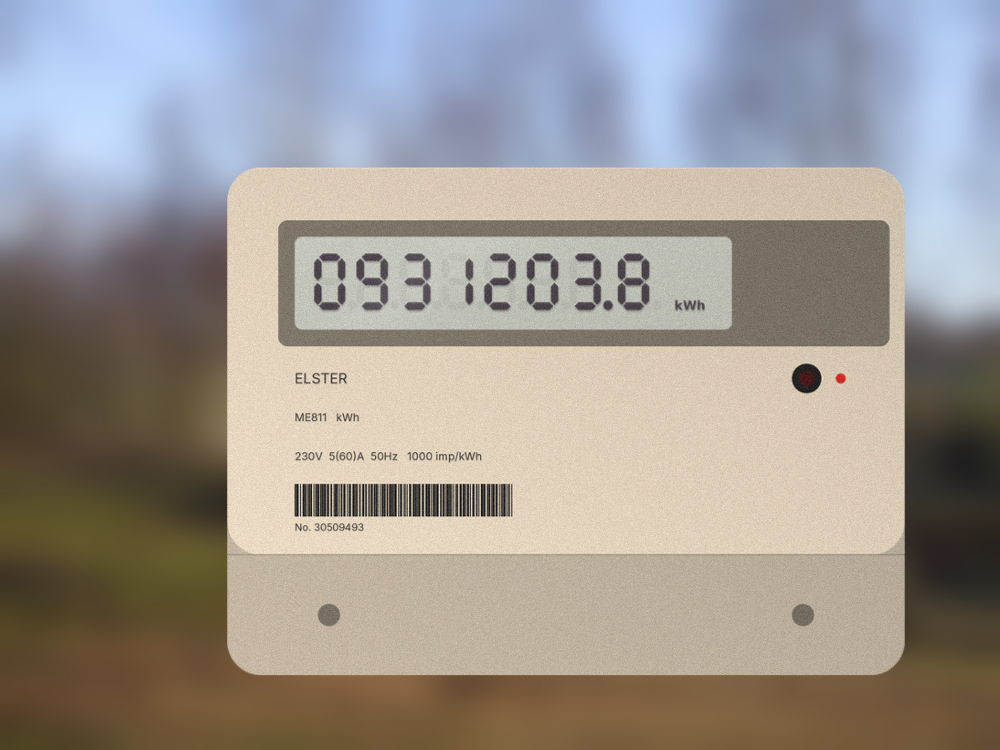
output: 931203.8 kWh
